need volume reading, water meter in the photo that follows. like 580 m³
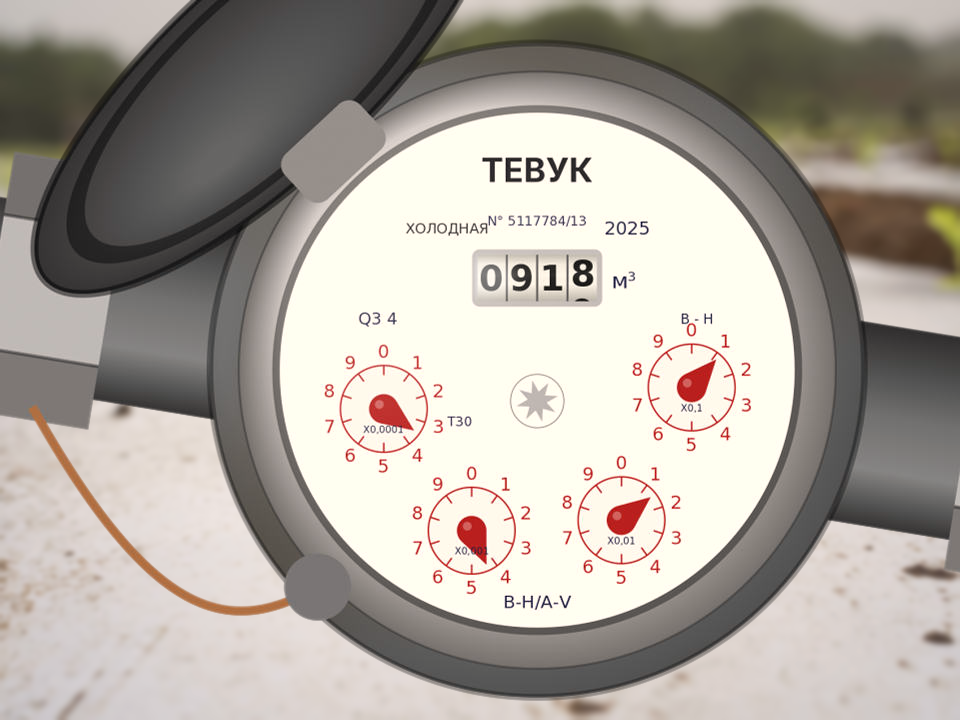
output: 918.1143 m³
